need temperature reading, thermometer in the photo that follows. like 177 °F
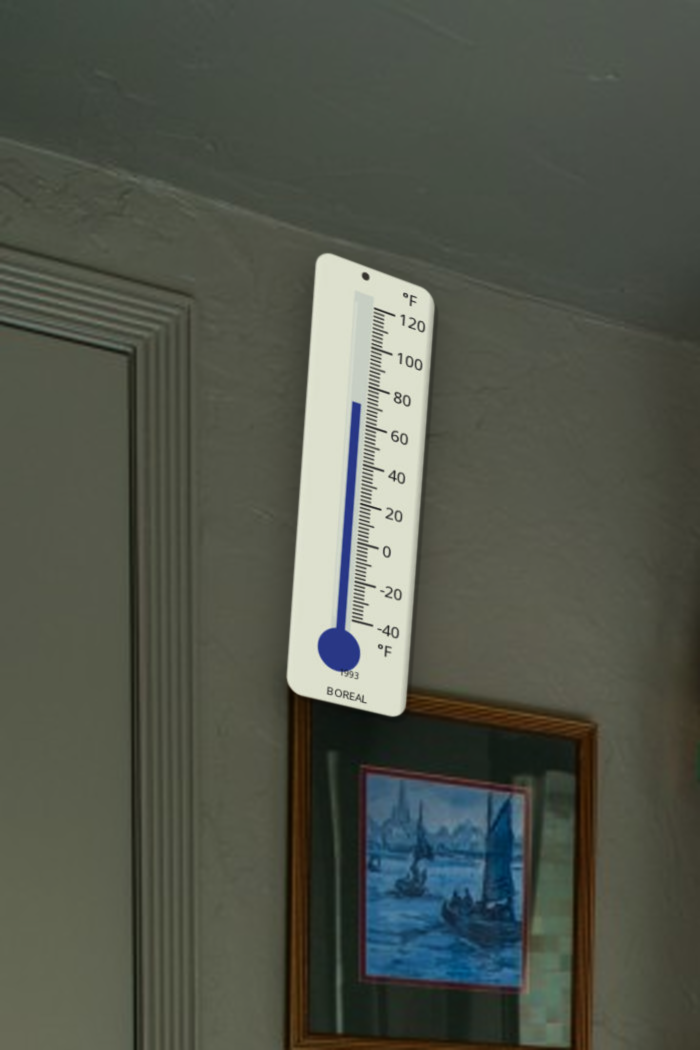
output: 70 °F
